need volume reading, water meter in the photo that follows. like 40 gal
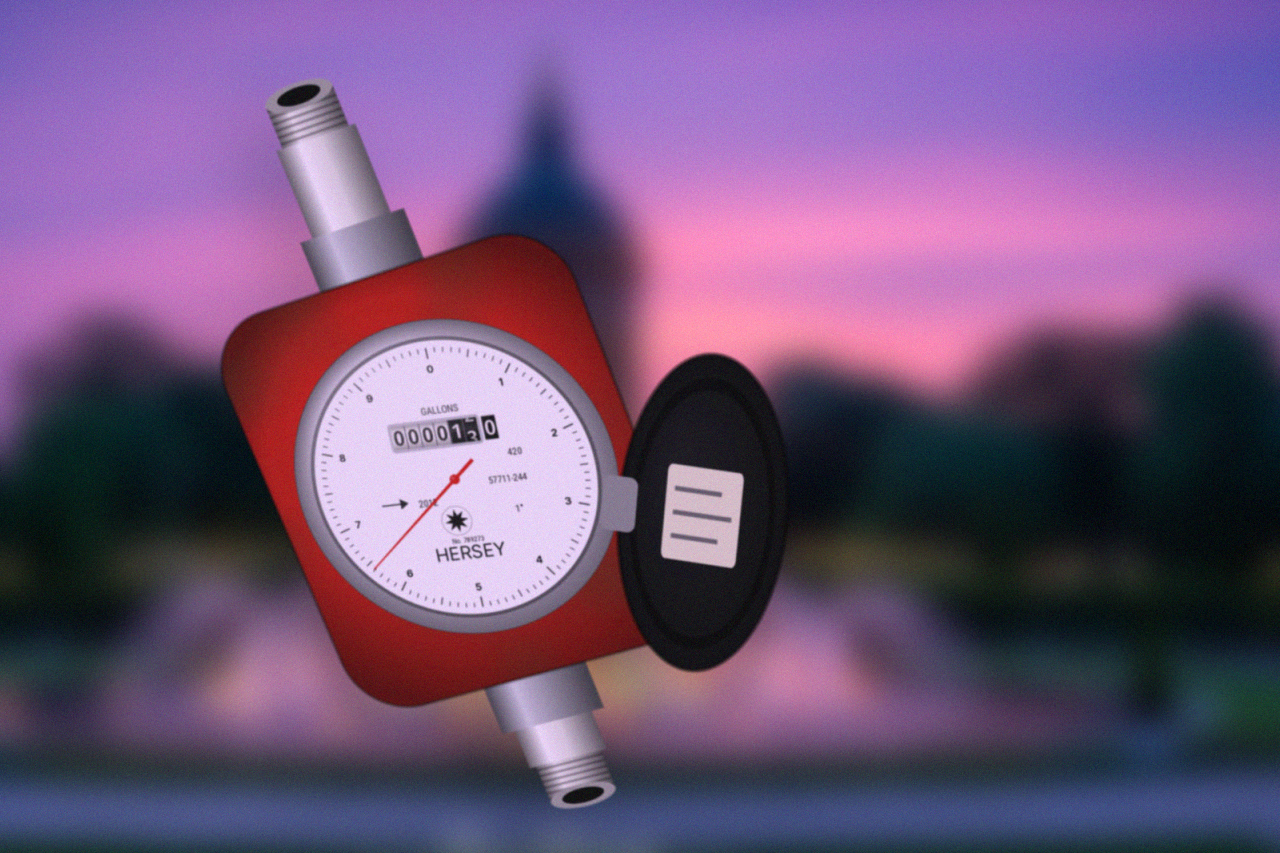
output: 126.4 gal
